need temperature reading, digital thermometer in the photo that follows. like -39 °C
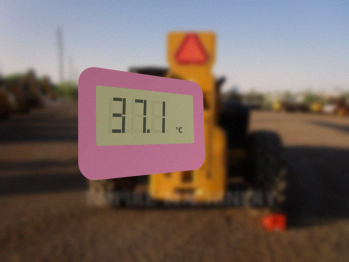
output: 37.1 °C
